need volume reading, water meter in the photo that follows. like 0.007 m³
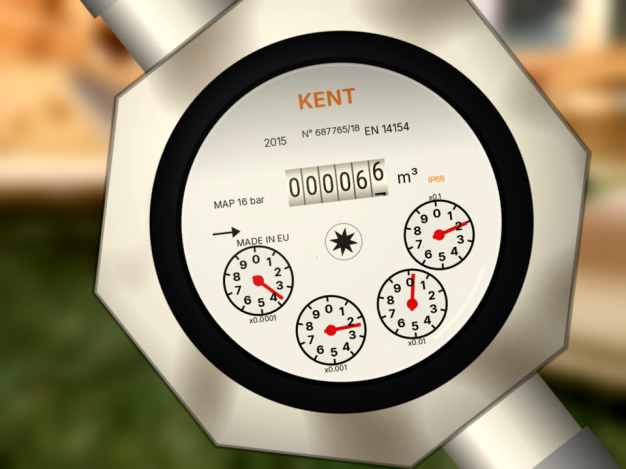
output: 66.2023 m³
